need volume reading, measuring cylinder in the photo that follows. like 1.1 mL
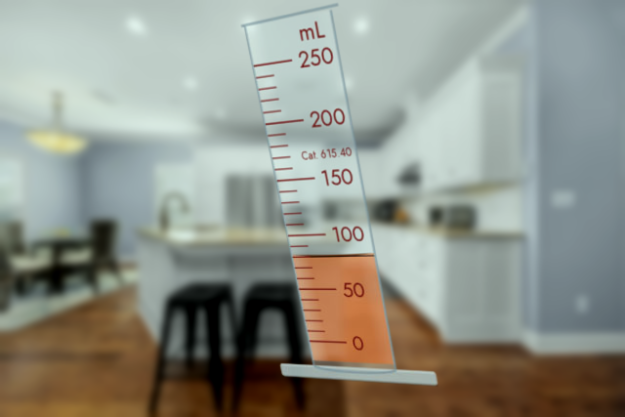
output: 80 mL
